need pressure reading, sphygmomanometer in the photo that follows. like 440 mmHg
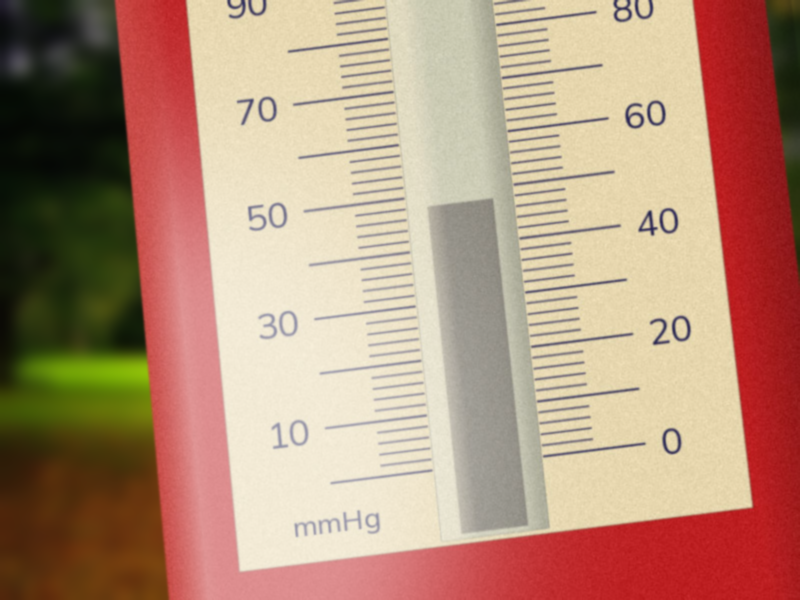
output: 48 mmHg
